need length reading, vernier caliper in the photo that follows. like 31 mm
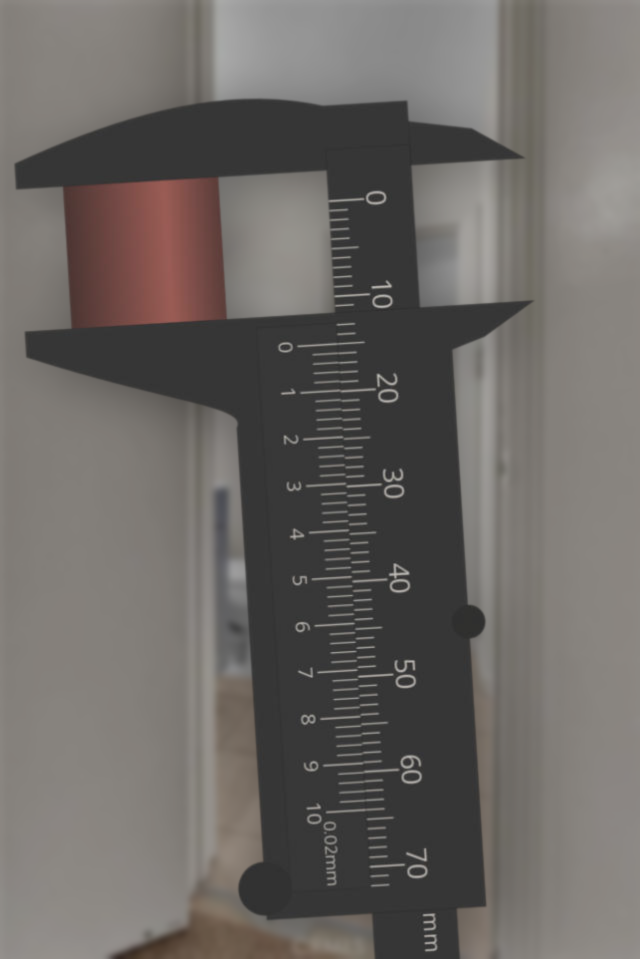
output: 15.0 mm
